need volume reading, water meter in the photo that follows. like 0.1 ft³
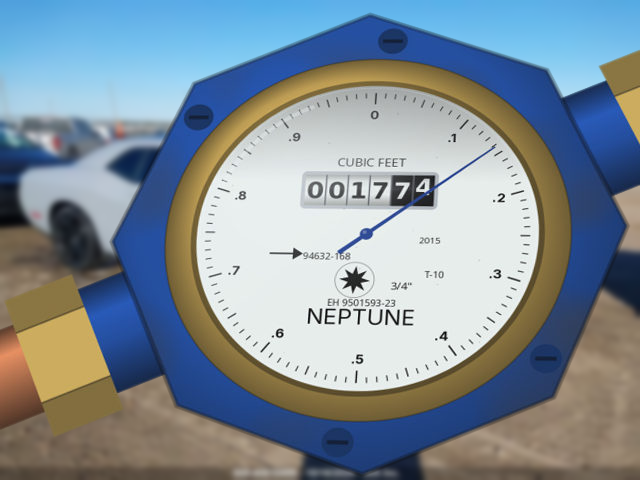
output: 1774.14 ft³
